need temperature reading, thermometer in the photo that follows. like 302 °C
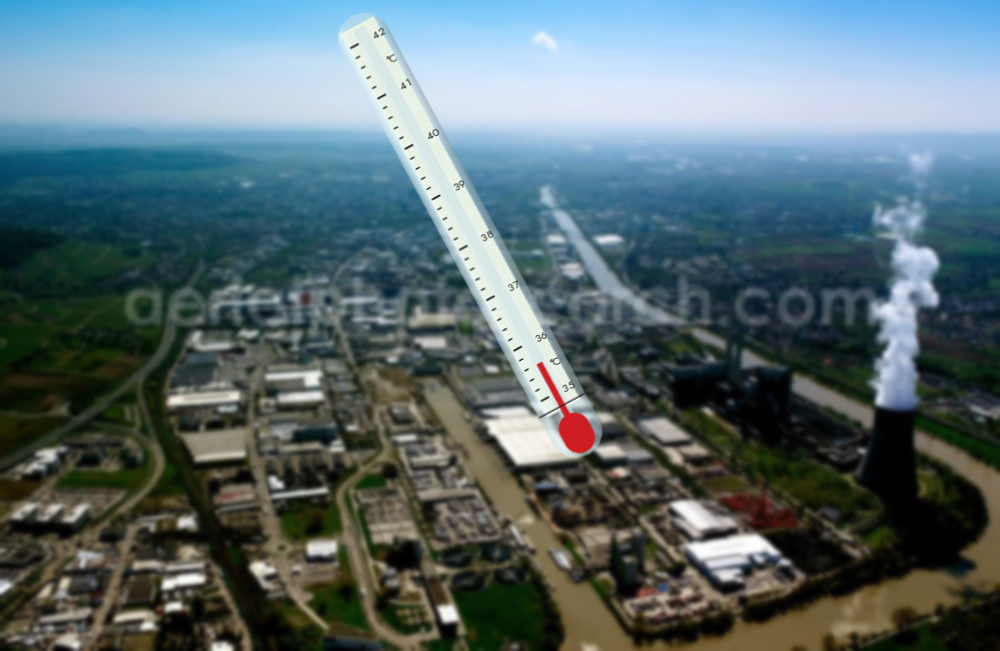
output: 35.6 °C
